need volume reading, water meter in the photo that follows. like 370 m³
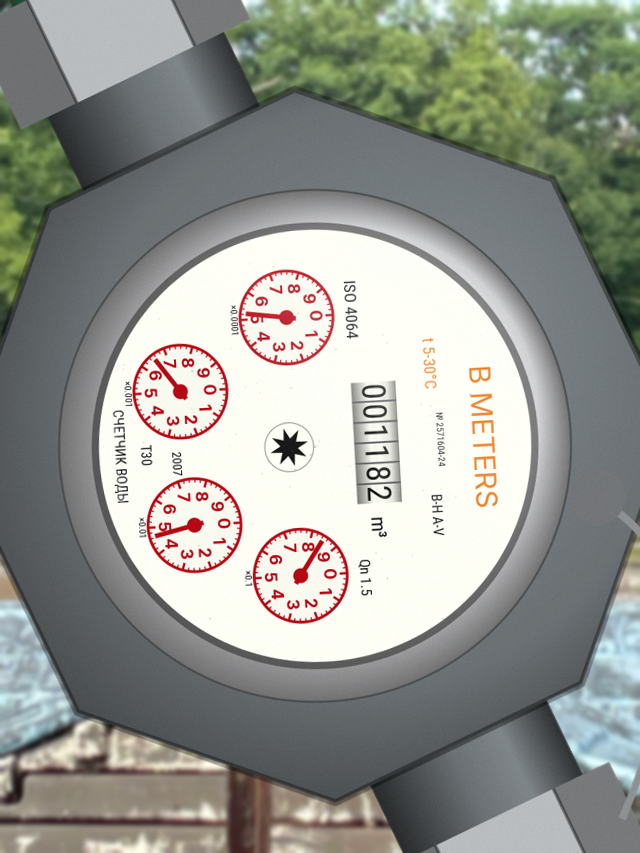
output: 1182.8465 m³
